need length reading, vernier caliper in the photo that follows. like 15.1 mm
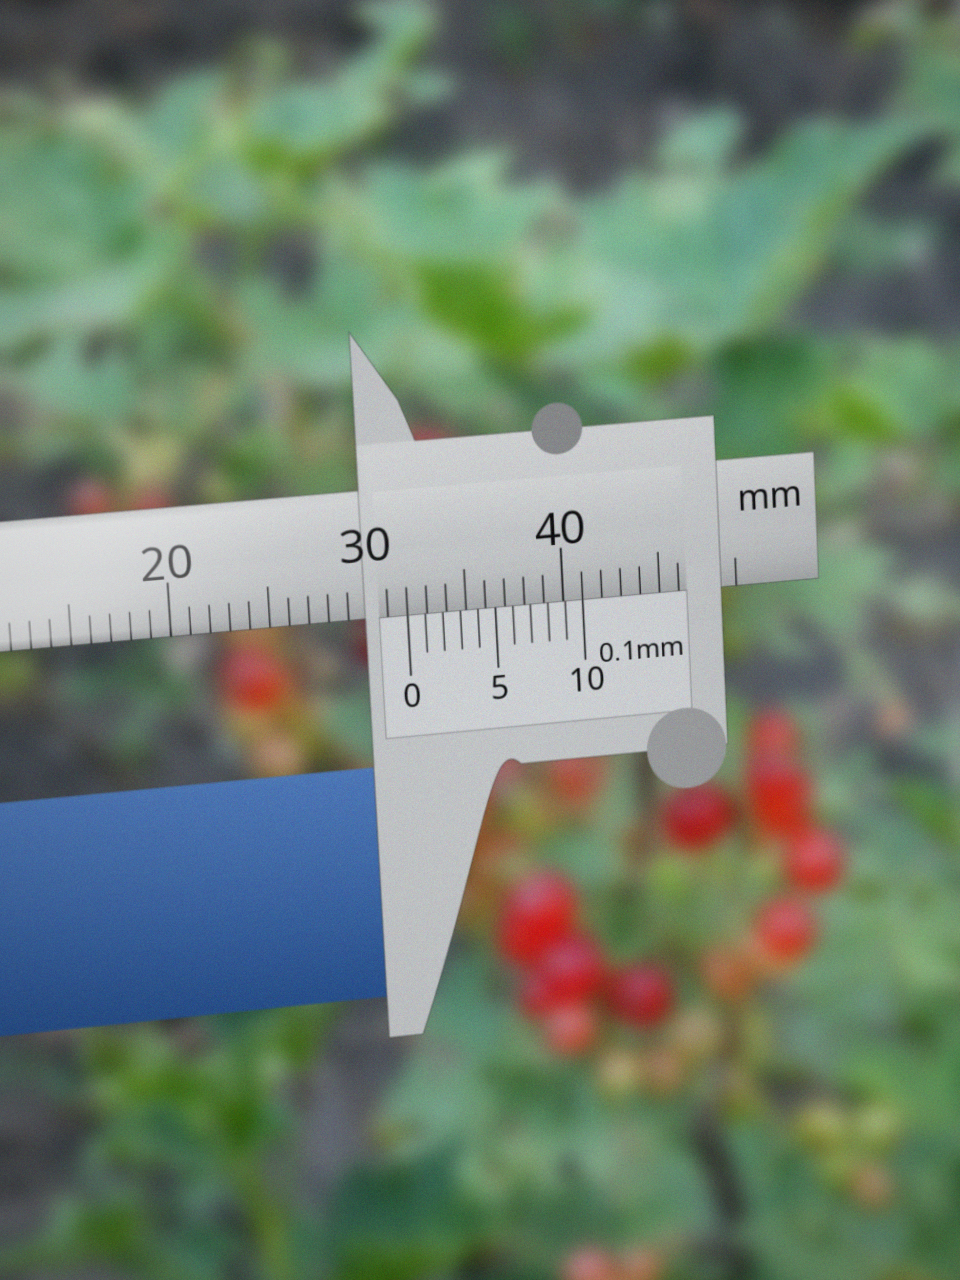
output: 32.0 mm
